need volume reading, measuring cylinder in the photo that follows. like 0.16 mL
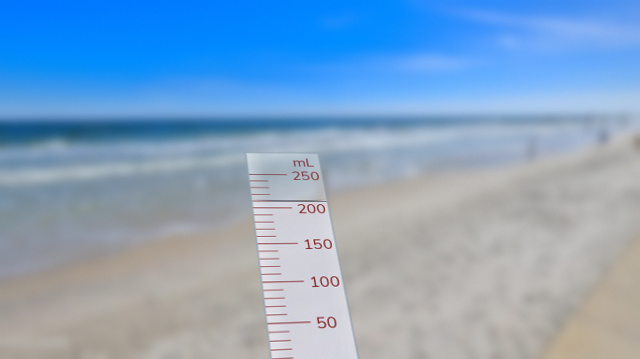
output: 210 mL
